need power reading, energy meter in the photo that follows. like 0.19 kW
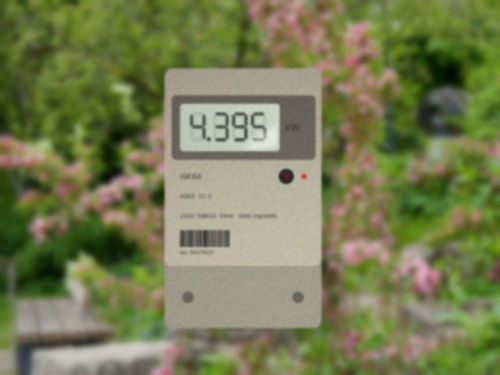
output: 4.395 kW
